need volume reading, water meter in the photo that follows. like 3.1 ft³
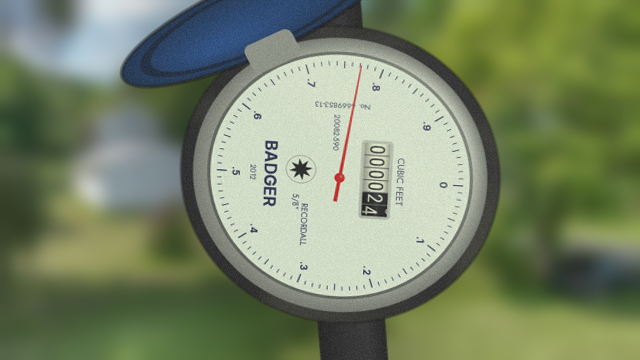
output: 23.77 ft³
